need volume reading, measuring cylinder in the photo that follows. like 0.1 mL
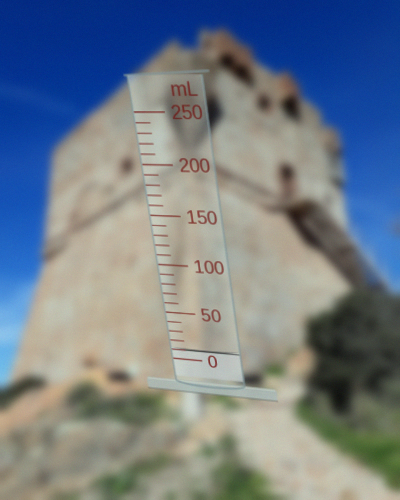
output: 10 mL
